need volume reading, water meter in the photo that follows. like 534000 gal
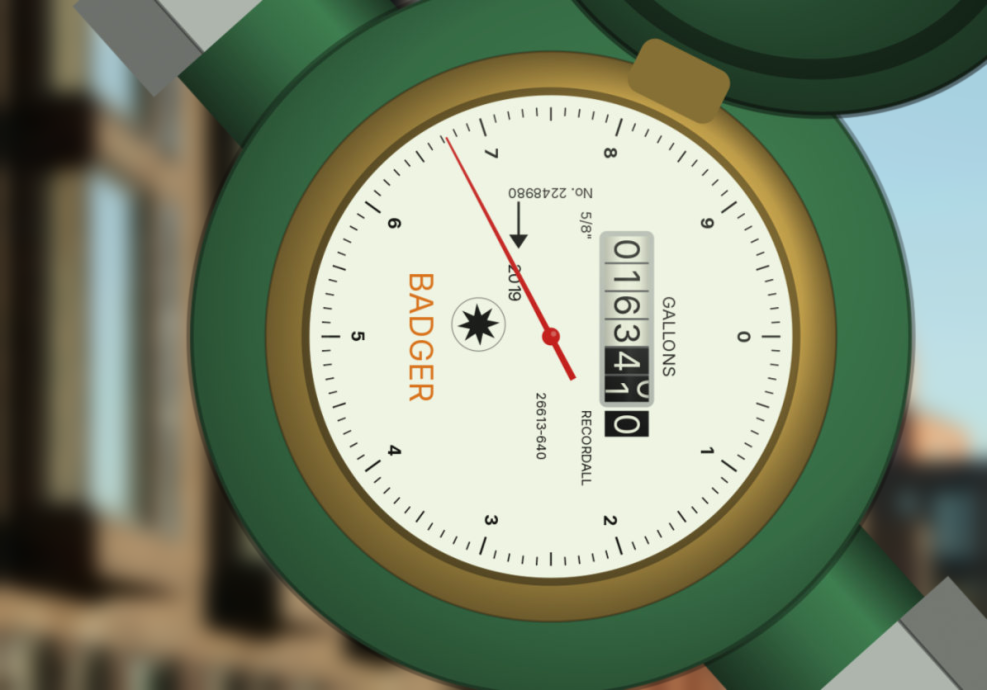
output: 163406.7 gal
